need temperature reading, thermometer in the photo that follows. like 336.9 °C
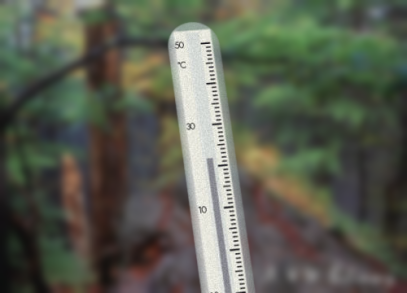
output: 22 °C
